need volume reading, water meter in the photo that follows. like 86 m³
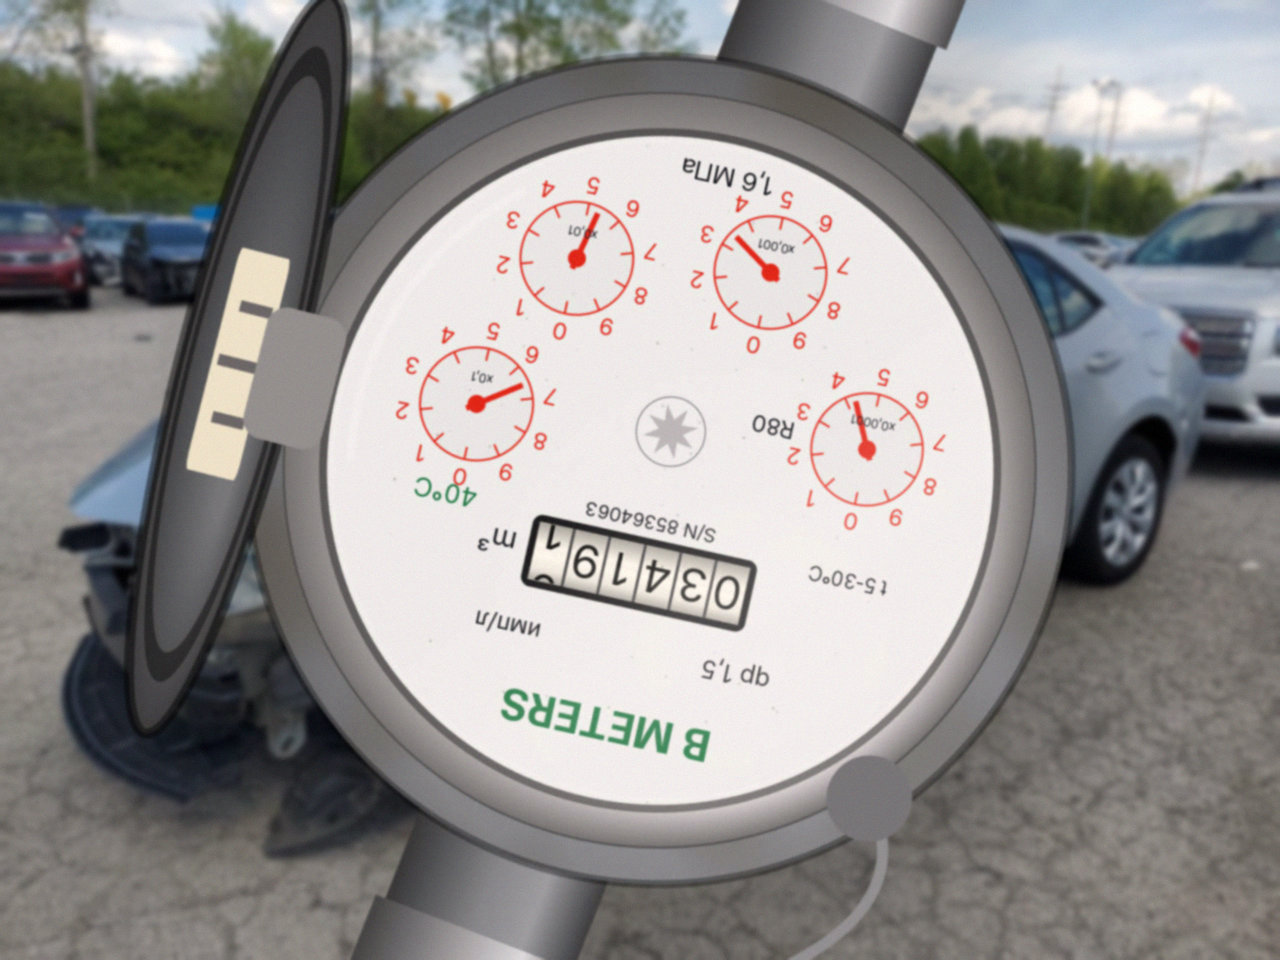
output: 34190.6534 m³
